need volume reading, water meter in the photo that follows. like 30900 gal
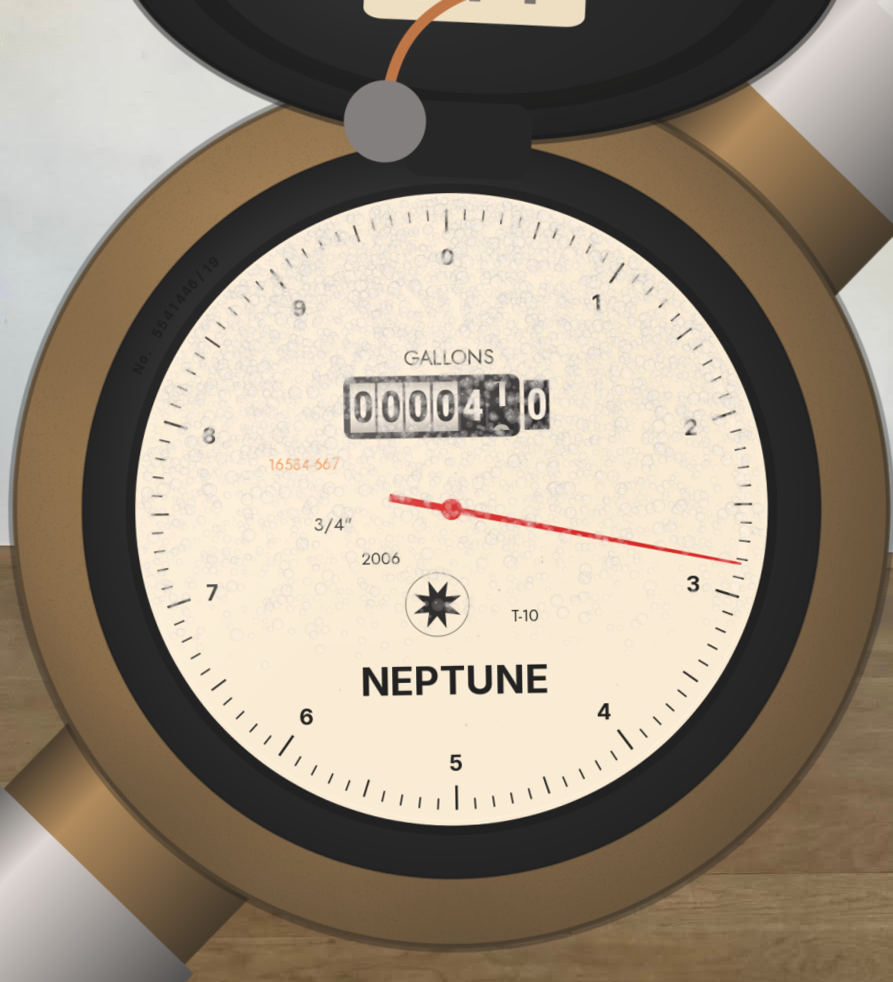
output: 412.8 gal
